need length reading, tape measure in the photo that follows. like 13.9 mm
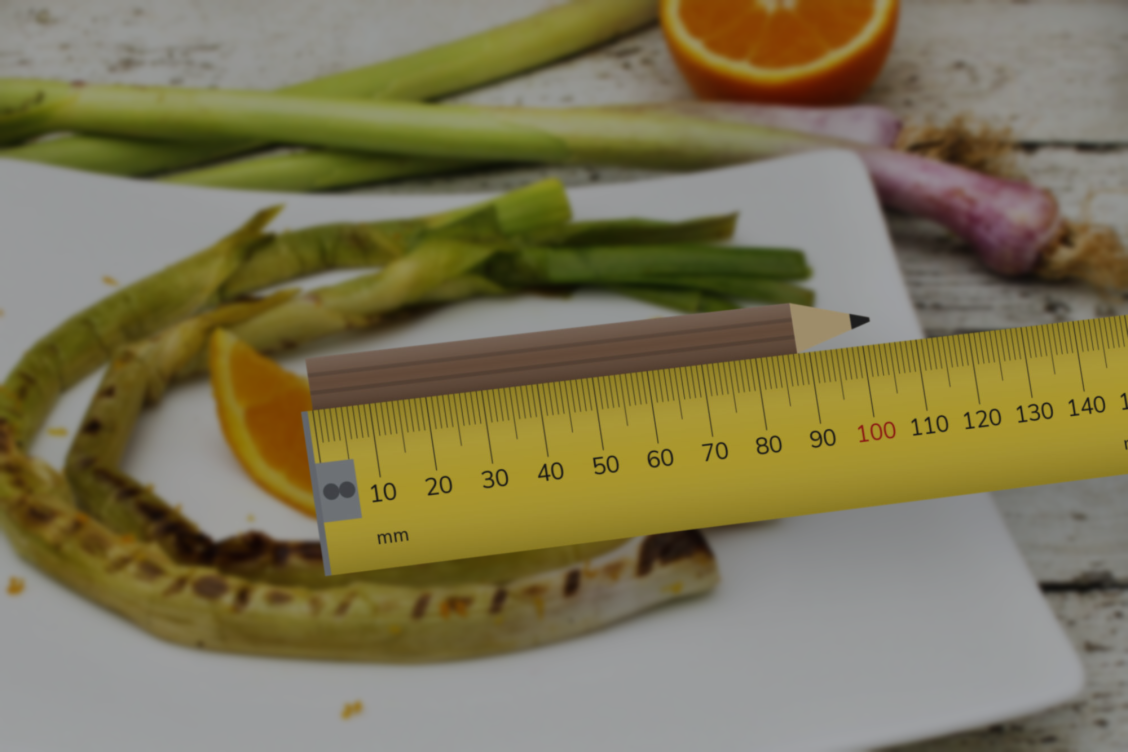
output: 102 mm
